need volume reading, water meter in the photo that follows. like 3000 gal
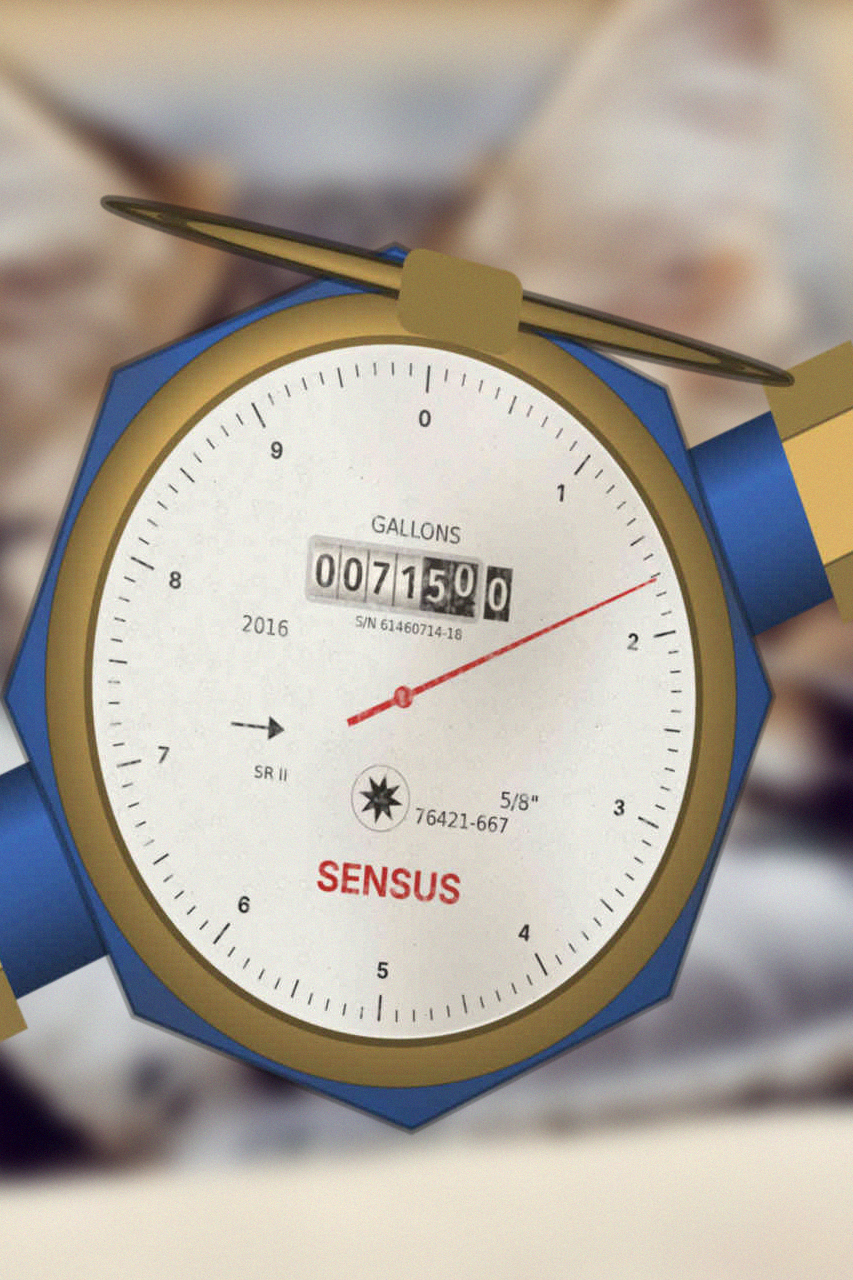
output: 71501.7 gal
